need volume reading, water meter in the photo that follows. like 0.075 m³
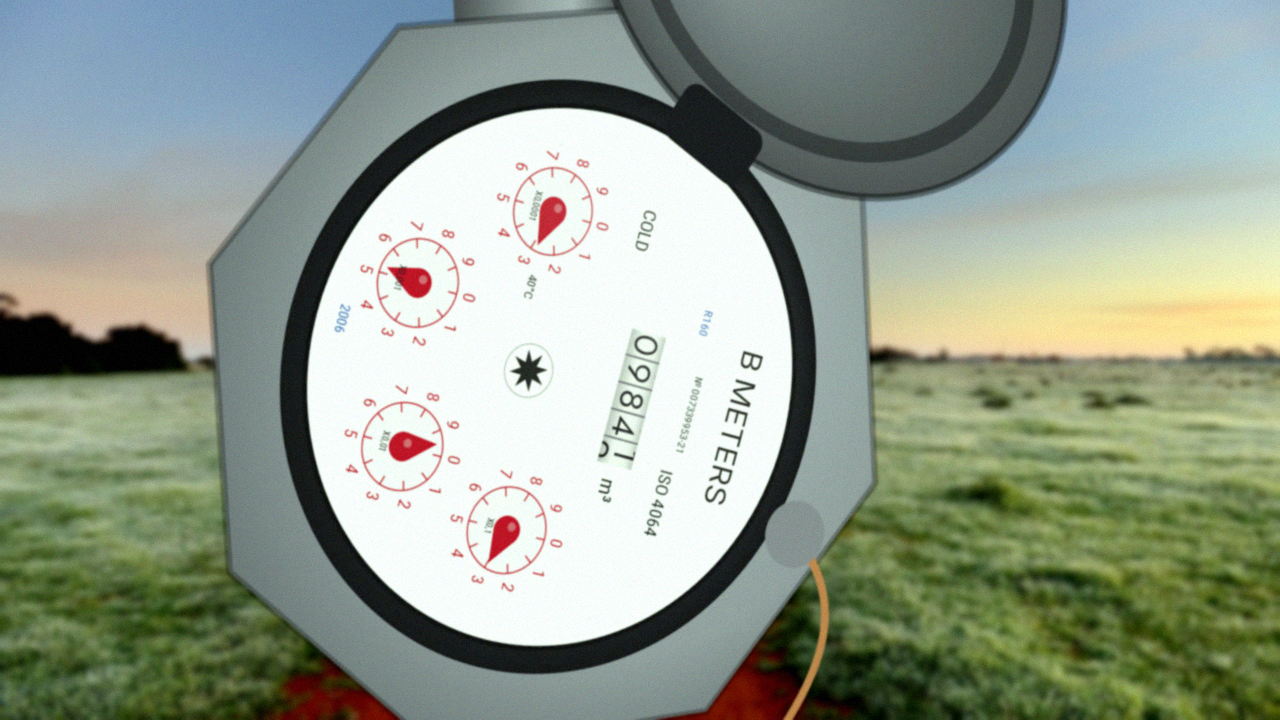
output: 9841.2952 m³
